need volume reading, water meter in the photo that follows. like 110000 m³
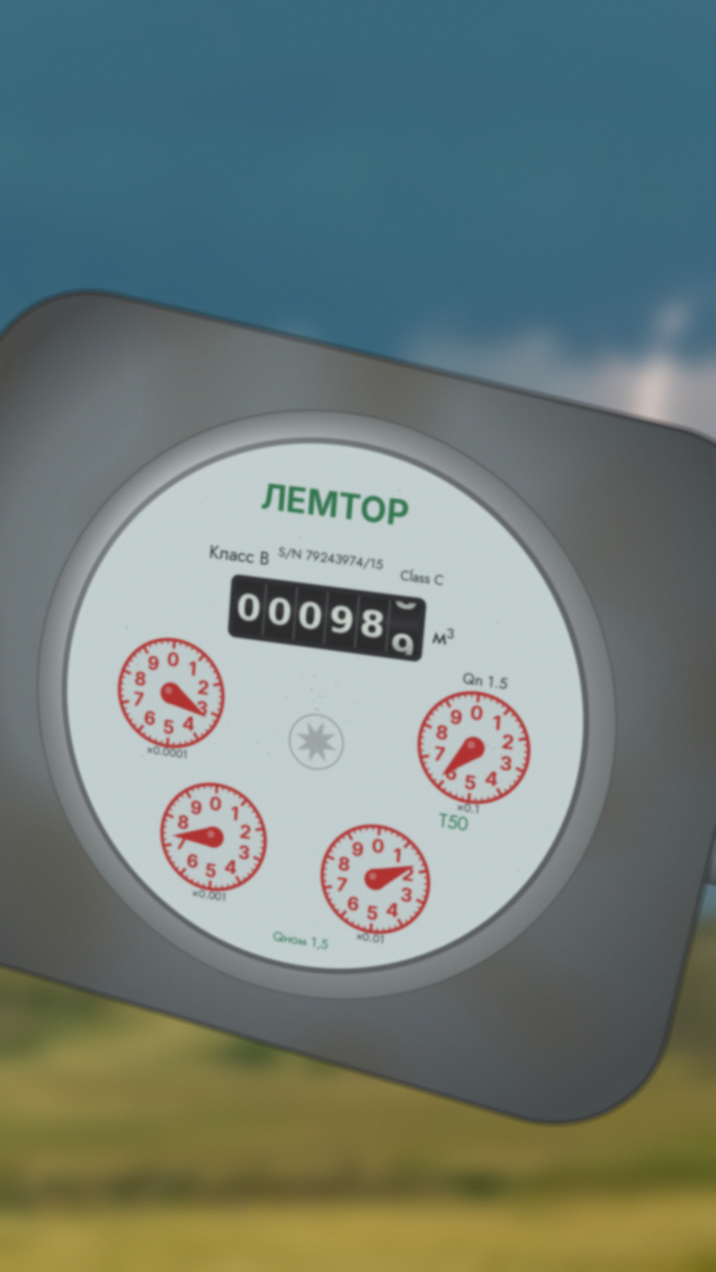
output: 988.6173 m³
